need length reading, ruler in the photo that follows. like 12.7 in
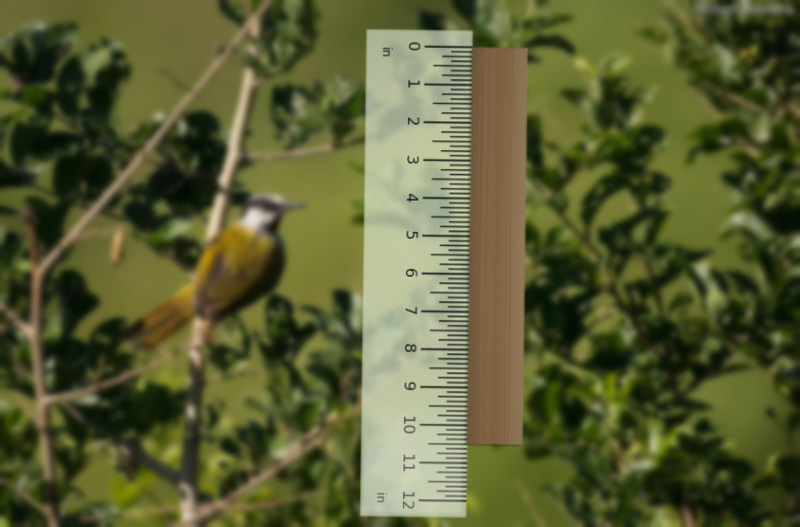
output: 10.5 in
